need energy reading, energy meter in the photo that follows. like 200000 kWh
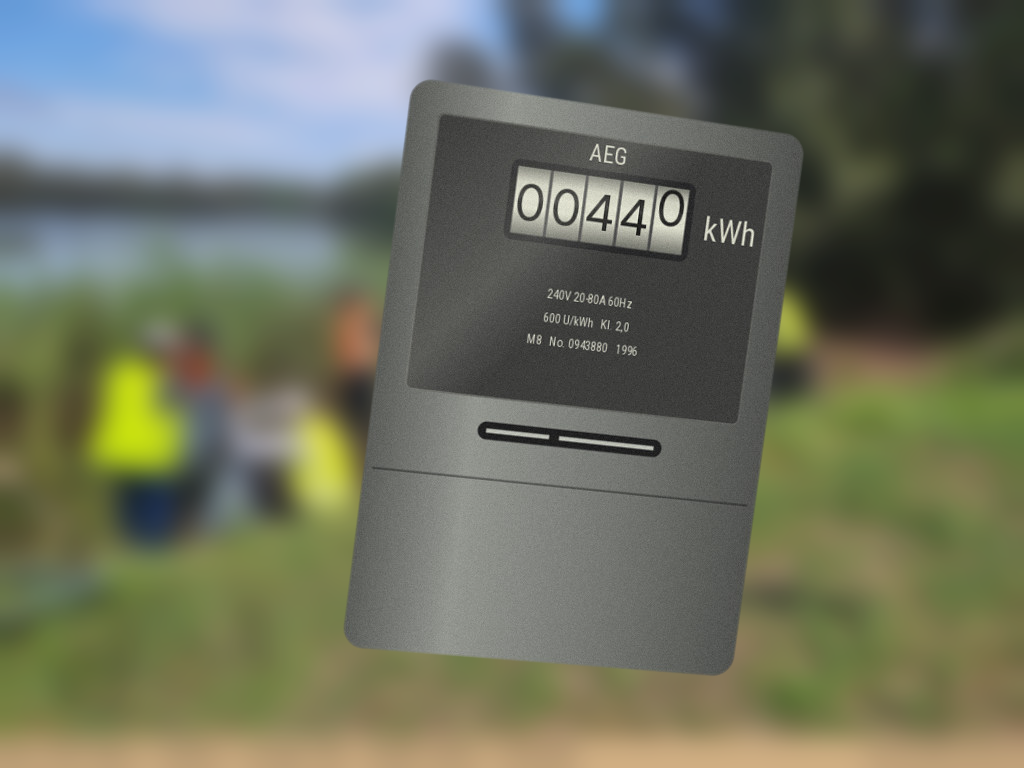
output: 440 kWh
